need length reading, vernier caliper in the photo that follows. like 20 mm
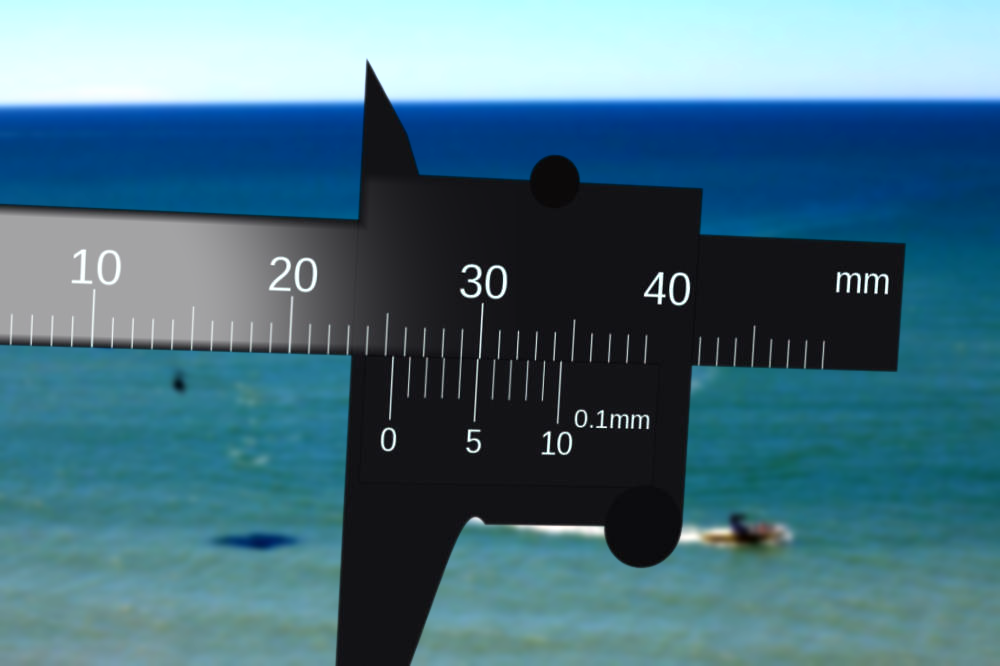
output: 25.4 mm
